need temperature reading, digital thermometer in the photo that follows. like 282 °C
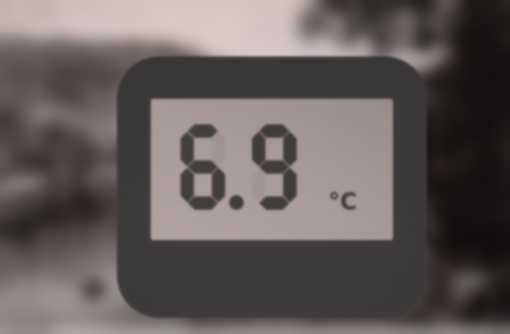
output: 6.9 °C
